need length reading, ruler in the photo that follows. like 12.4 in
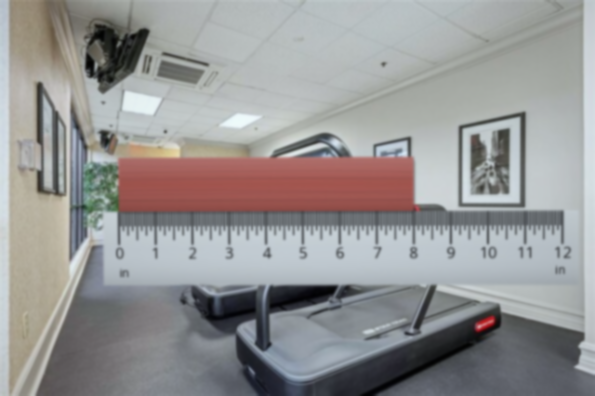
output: 8 in
